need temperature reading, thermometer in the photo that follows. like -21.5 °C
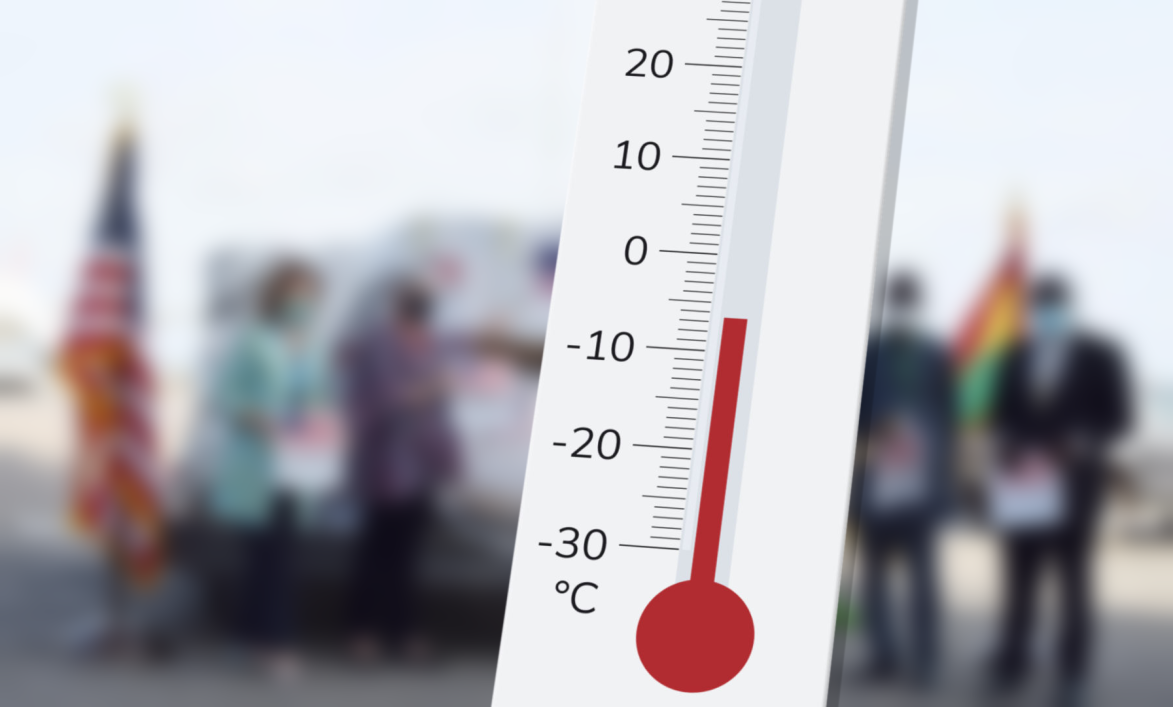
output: -6.5 °C
